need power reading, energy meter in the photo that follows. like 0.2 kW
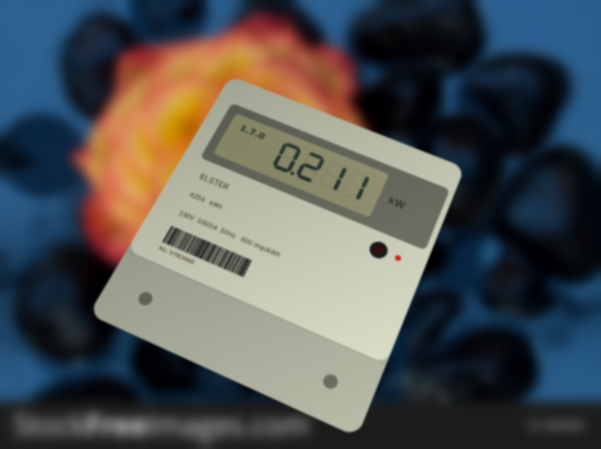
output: 0.211 kW
